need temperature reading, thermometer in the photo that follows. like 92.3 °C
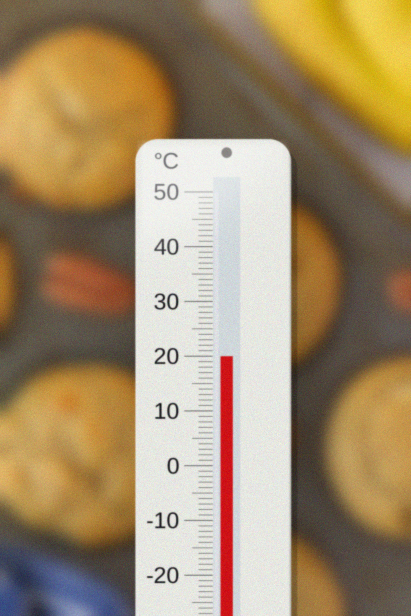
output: 20 °C
